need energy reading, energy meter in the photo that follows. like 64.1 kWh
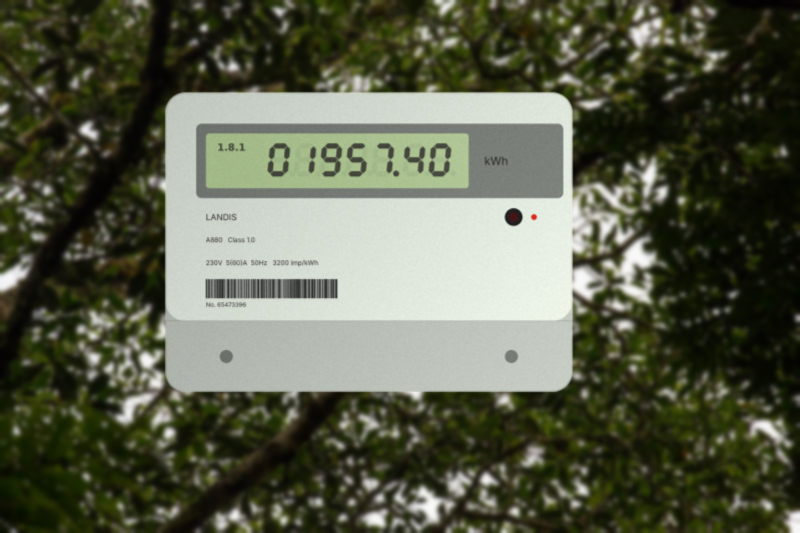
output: 1957.40 kWh
